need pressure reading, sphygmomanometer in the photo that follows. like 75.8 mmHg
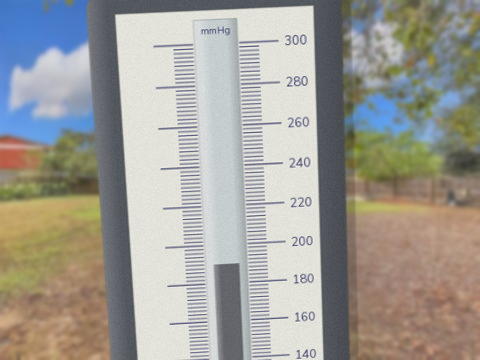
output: 190 mmHg
